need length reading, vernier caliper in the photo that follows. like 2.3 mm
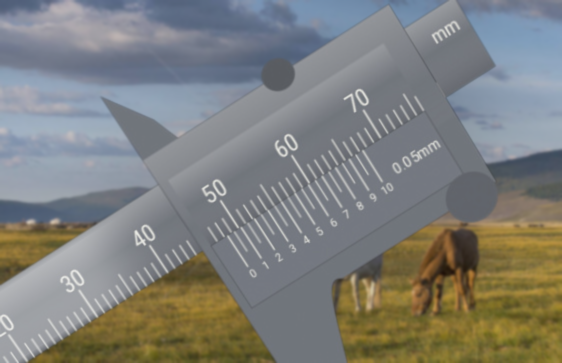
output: 48.4 mm
